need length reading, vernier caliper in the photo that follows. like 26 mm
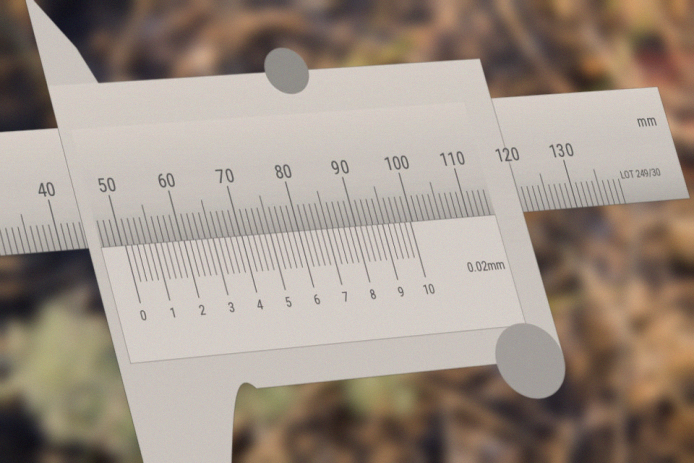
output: 50.6 mm
